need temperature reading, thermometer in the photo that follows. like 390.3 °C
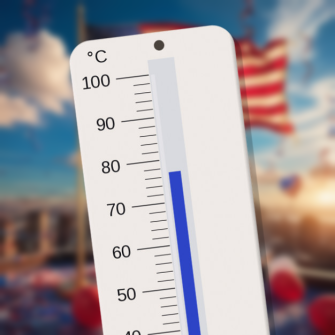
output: 77 °C
